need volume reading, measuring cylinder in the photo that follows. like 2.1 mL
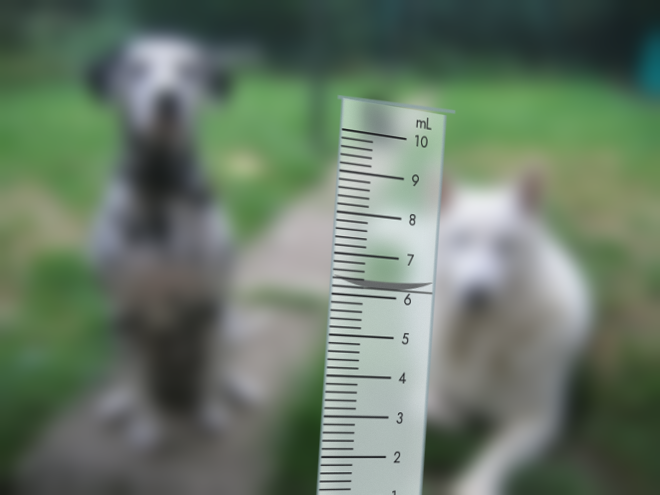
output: 6.2 mL
